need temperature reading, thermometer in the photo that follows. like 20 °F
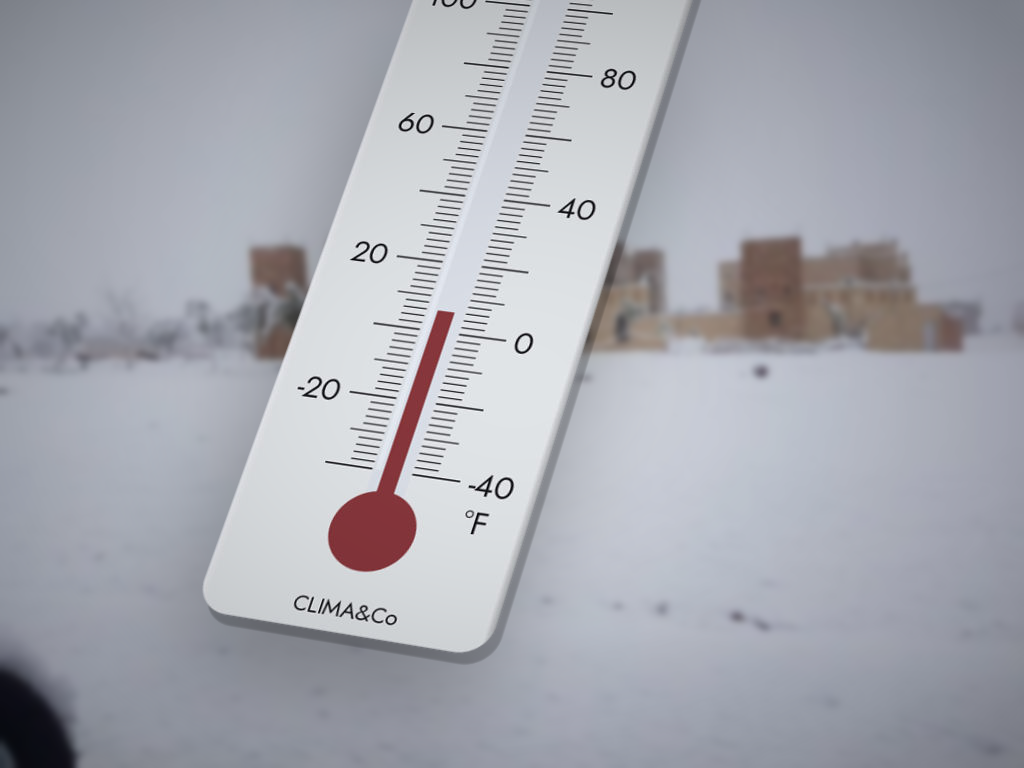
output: 6 °F
